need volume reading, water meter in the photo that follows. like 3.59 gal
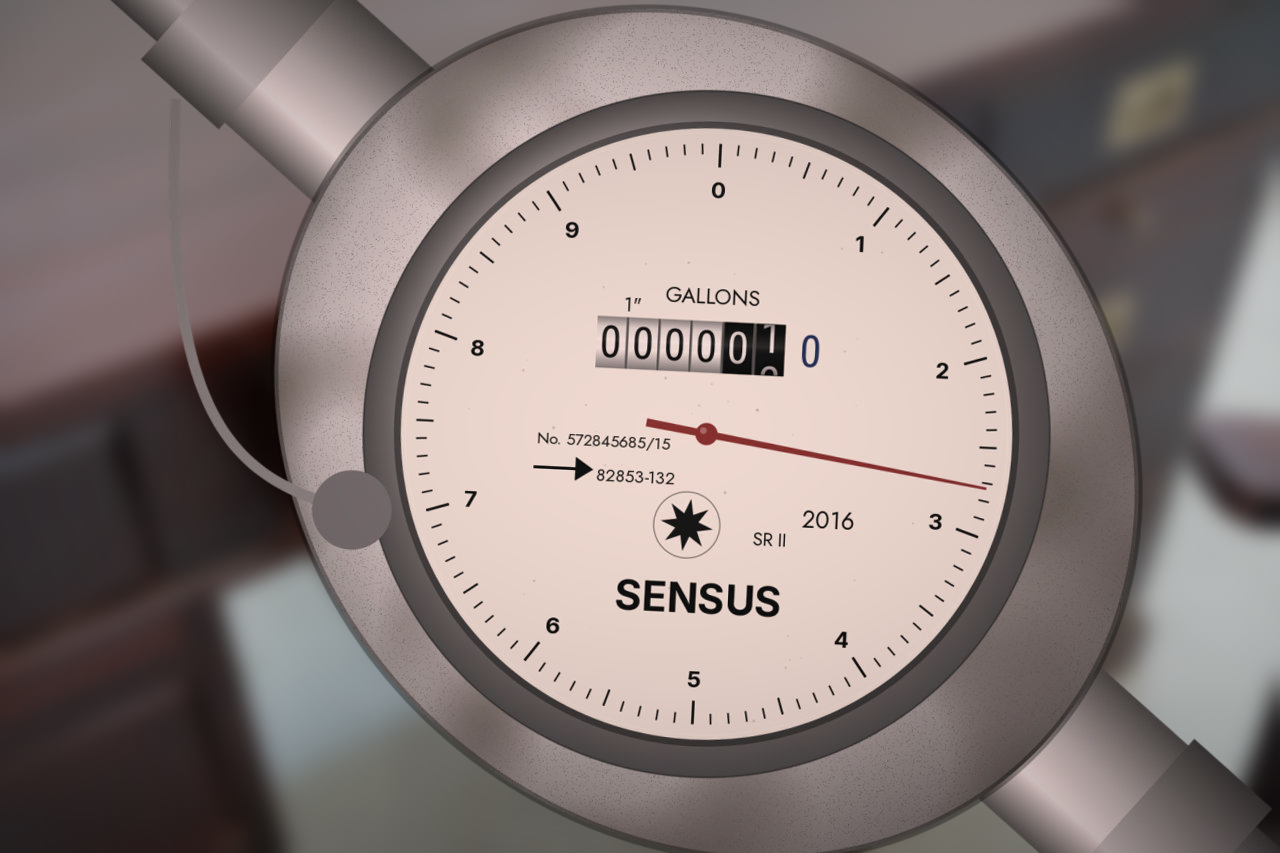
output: 12.7 gal
